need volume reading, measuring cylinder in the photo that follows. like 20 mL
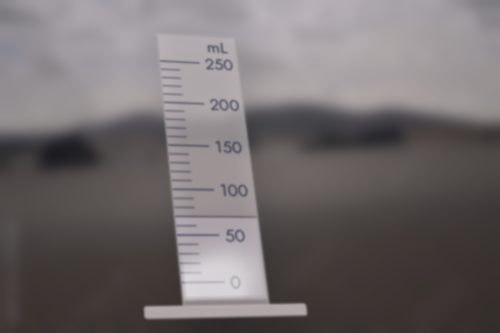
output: 70 mL
